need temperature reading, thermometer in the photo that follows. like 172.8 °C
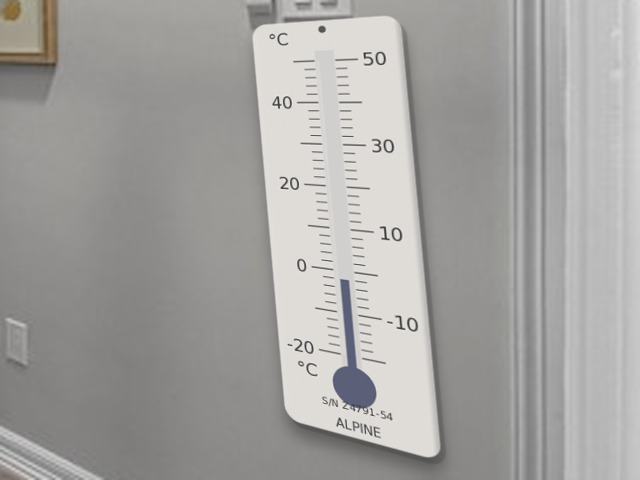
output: -2 °C
